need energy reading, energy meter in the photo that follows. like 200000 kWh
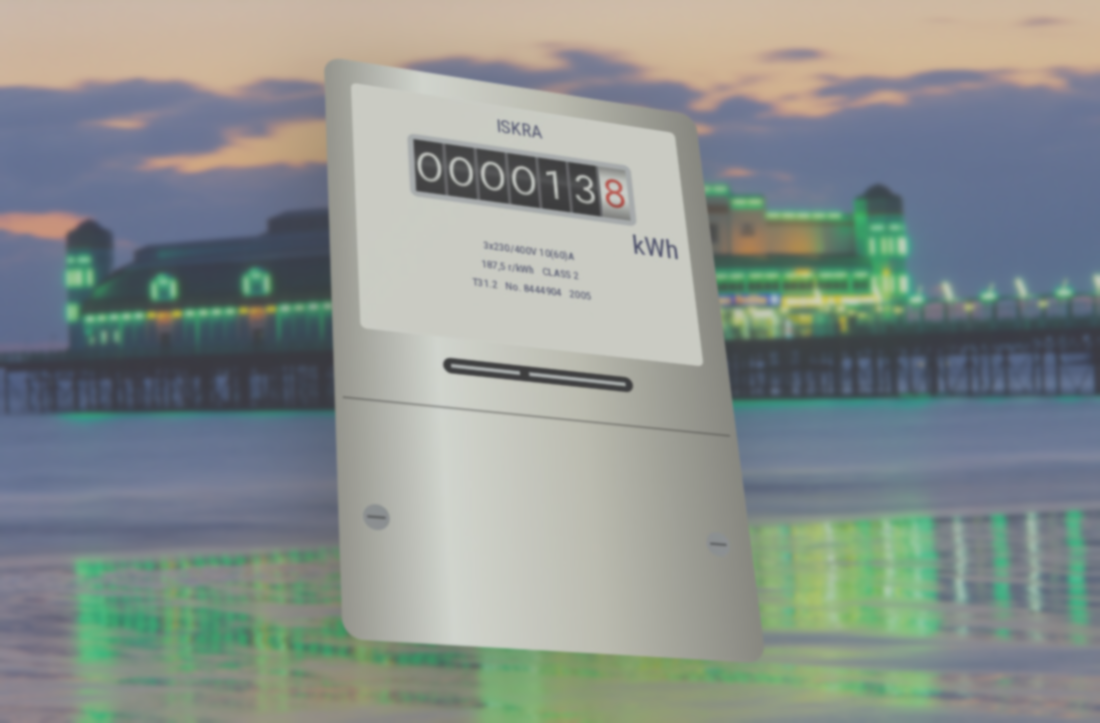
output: 13.8 kWh
